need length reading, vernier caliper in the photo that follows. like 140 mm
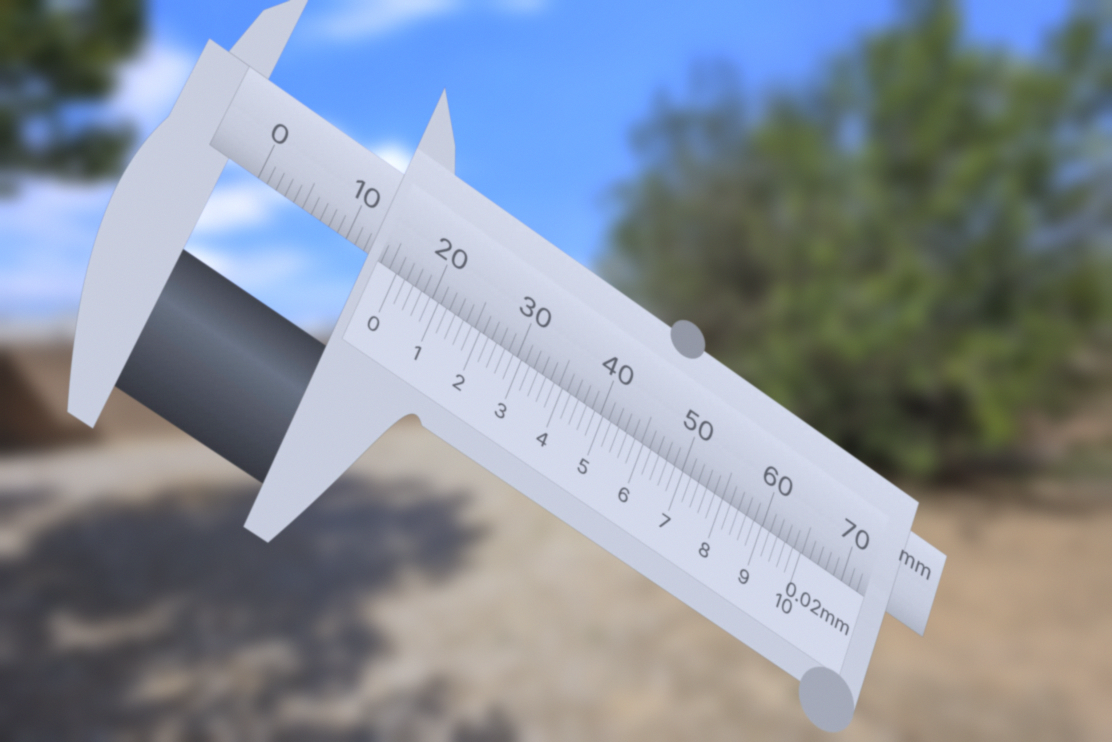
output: 15.8 mm
